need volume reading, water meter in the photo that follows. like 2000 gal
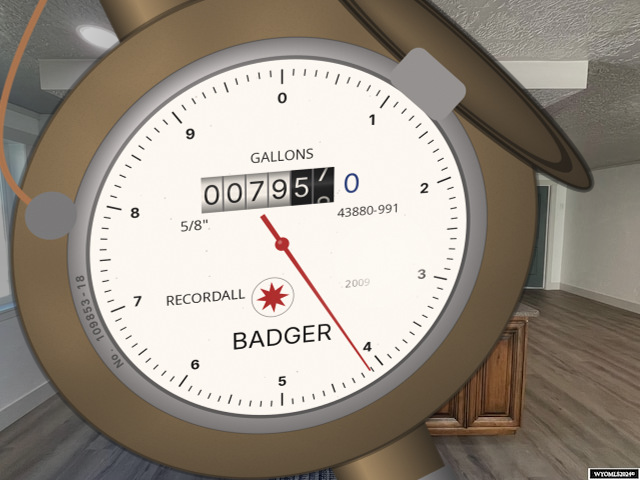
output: 79574.1 gal
